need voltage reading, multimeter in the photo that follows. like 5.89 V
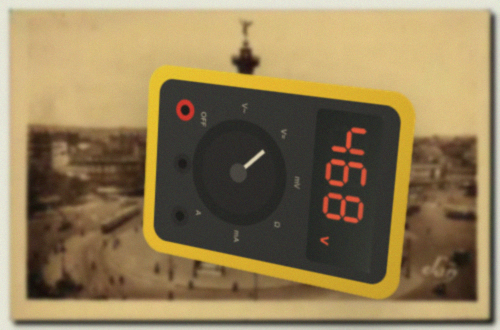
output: 468 V
